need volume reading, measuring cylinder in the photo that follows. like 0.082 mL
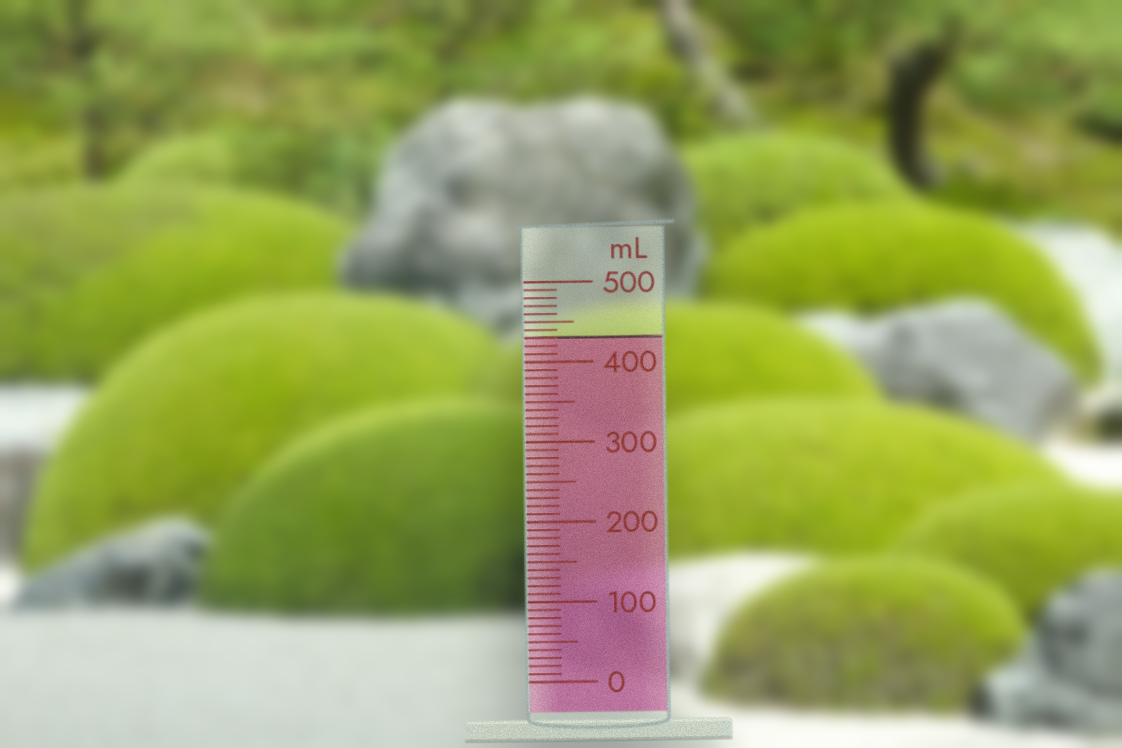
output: 430 mL
